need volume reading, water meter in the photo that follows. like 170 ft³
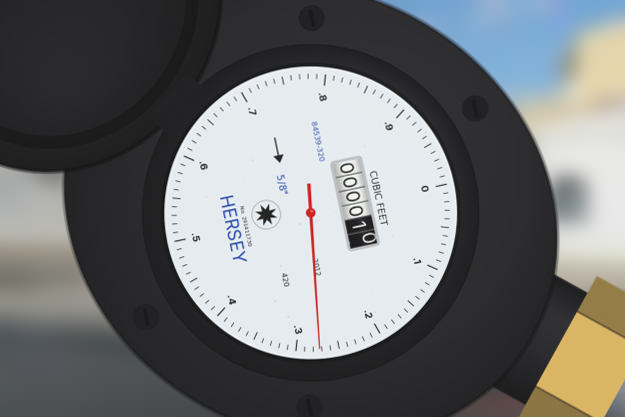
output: 10.27 ft³
